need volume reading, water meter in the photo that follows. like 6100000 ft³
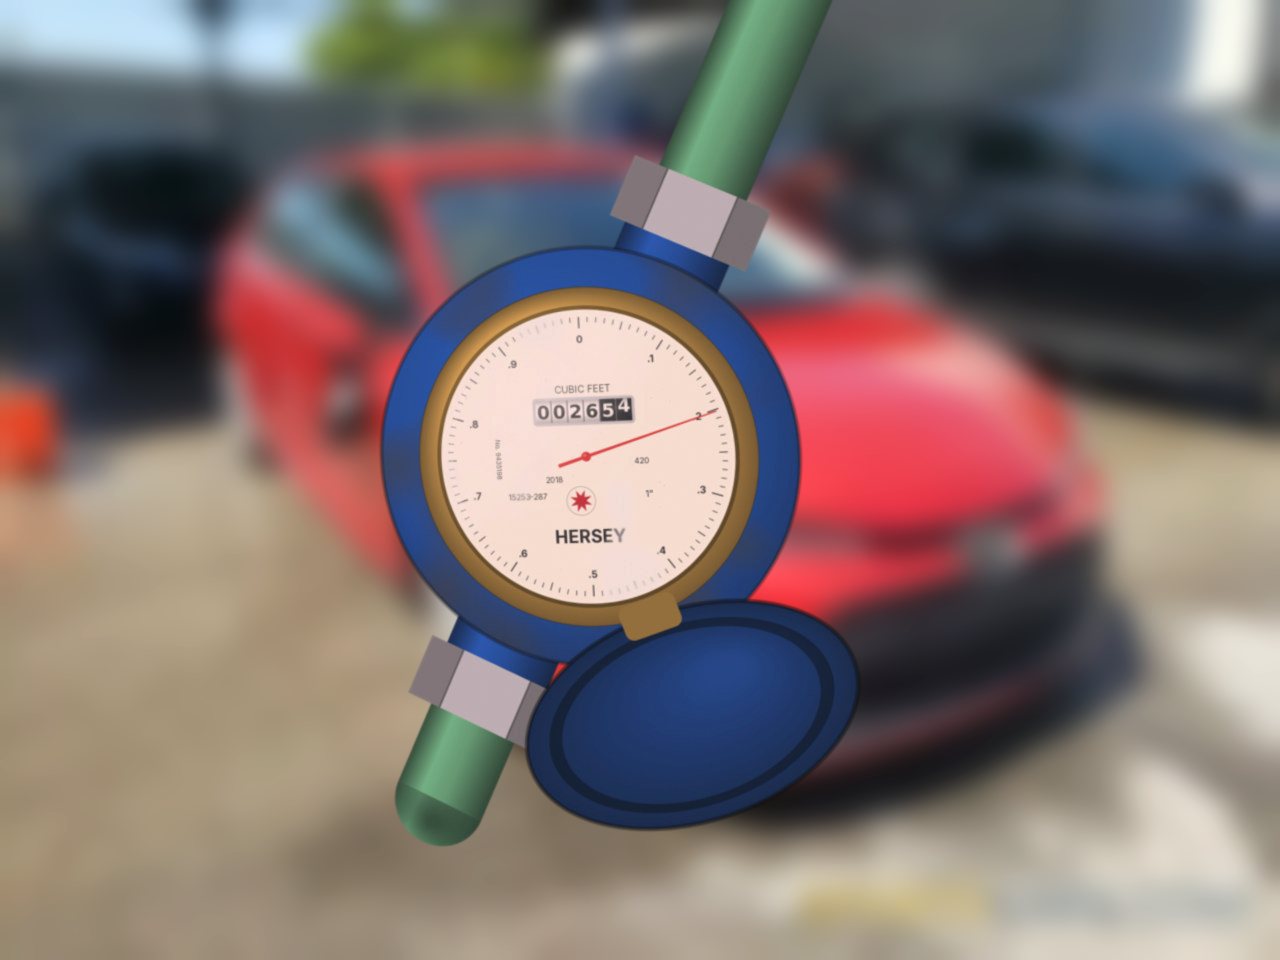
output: 2654.20 ft³
